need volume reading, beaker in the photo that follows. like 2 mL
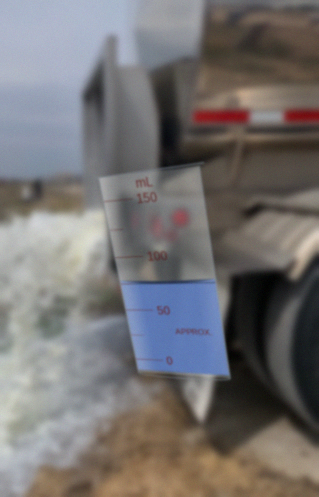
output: 75 mL
